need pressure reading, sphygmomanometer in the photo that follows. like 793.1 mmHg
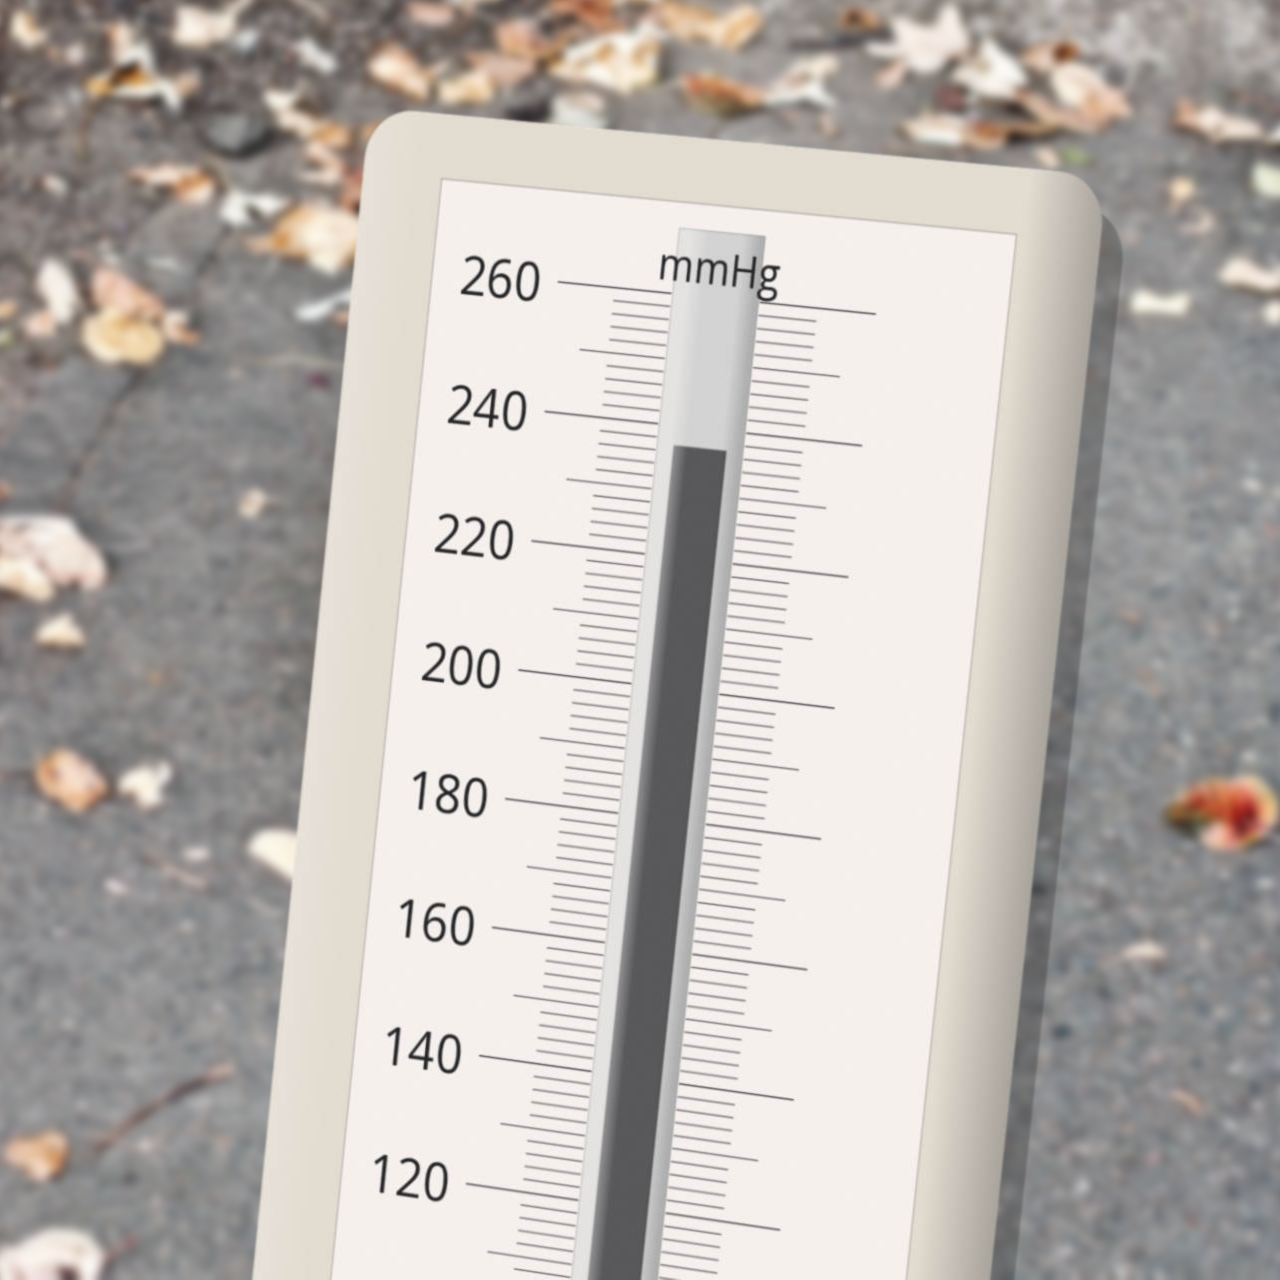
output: 237 mmHg
